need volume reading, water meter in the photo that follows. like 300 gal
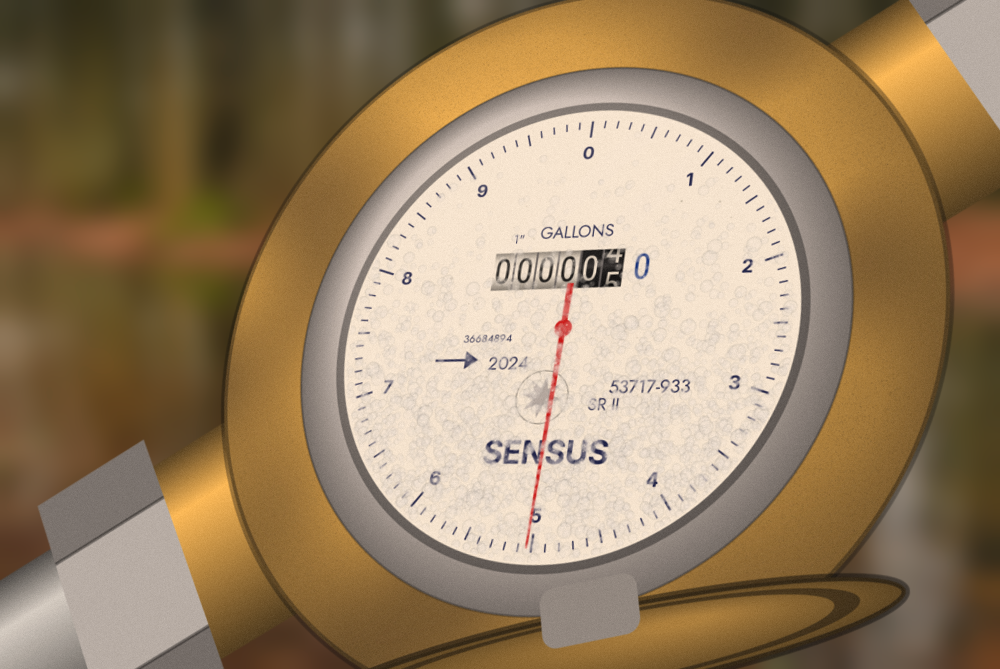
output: 45.0 gal
